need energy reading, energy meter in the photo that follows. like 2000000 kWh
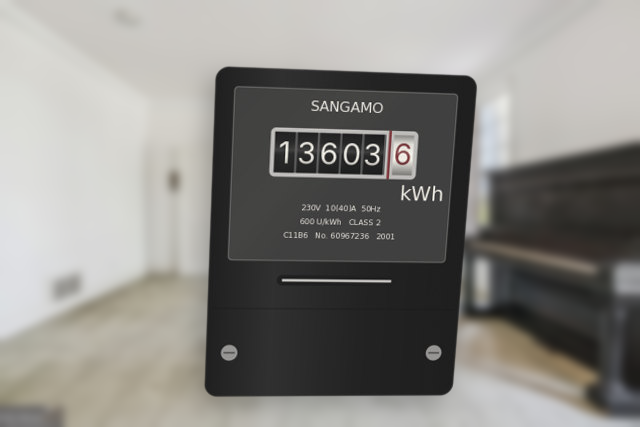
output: 13603.6 kWh
